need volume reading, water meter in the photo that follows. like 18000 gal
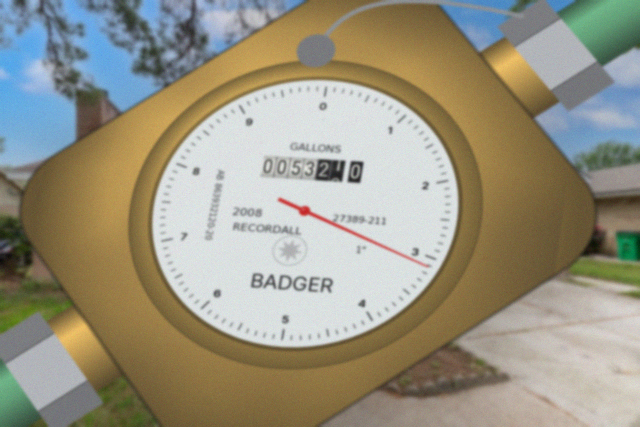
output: 53213.1 gal
